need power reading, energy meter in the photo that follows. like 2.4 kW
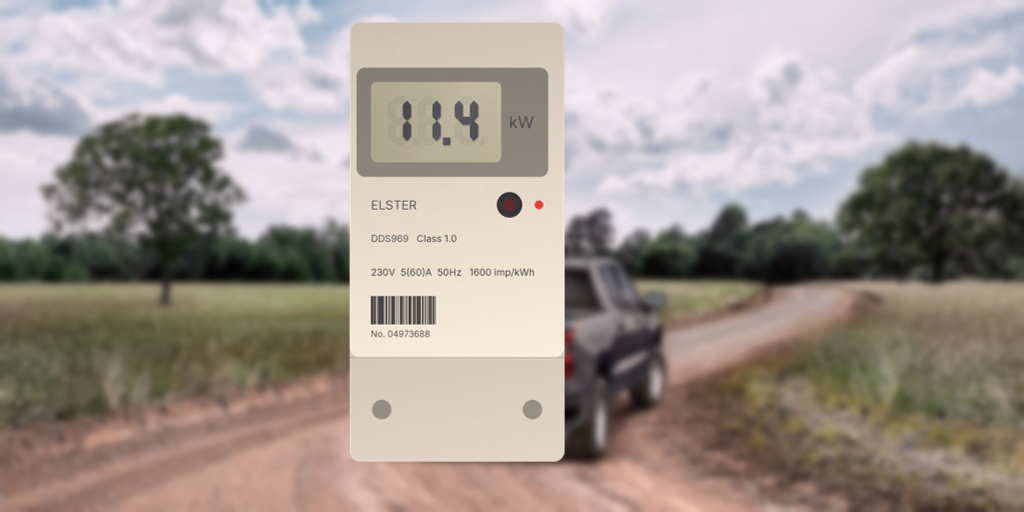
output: 11.4 kW
